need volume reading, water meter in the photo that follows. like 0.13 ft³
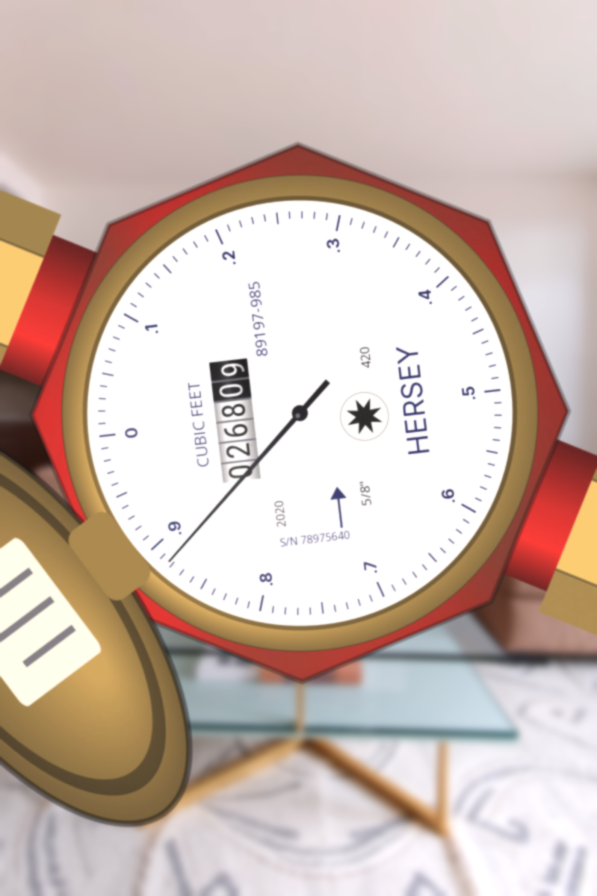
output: 26808.88 ft³
